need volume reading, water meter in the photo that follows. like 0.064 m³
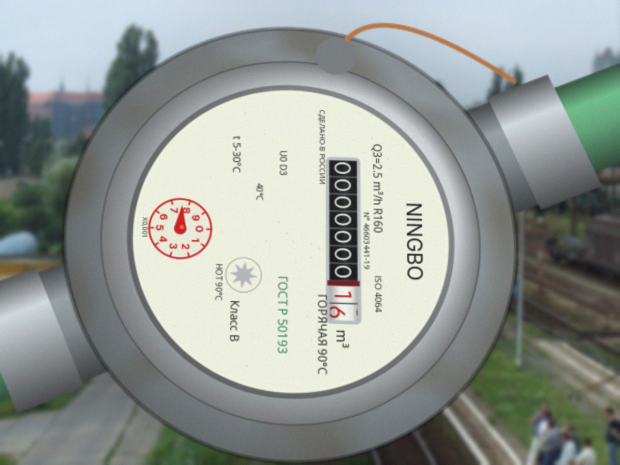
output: 0.157 m³
